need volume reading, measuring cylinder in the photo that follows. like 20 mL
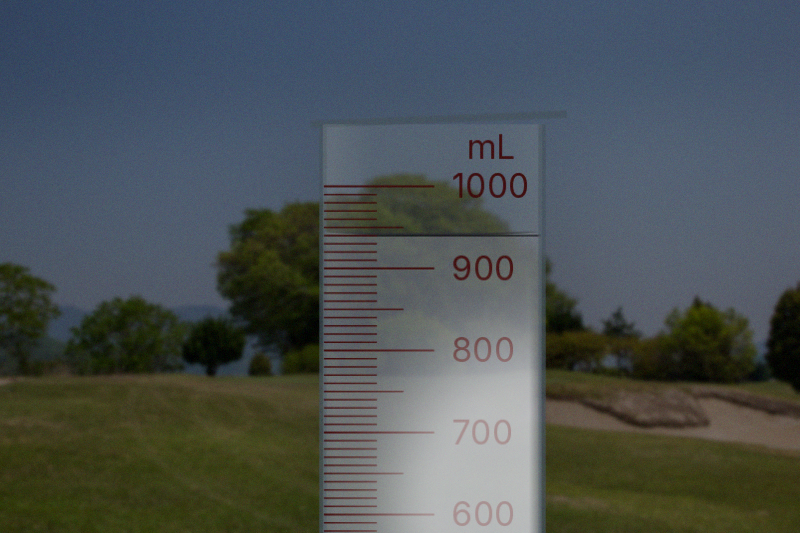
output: 940 mL
